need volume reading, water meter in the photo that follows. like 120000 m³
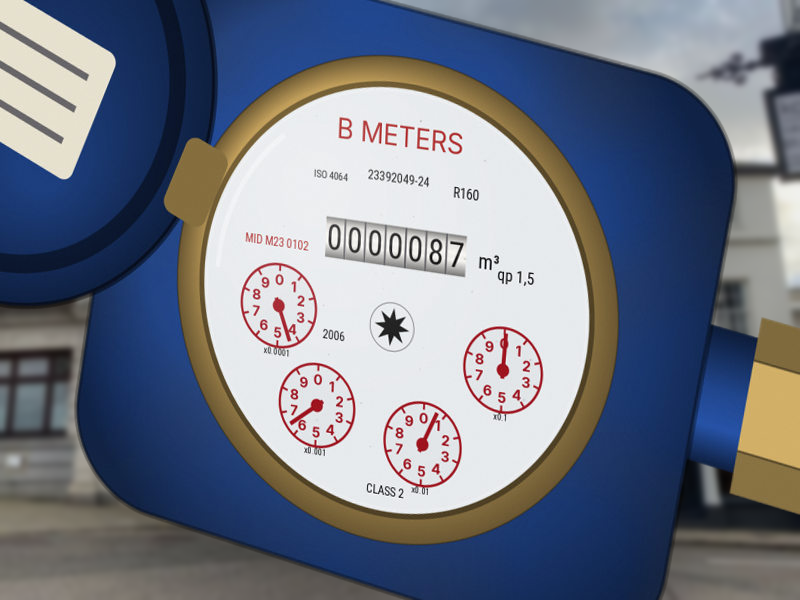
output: 87.0064 m³
